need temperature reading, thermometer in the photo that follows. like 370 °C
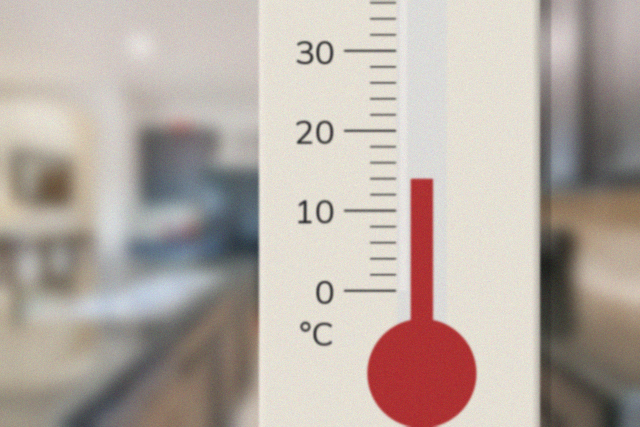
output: 14 °C
